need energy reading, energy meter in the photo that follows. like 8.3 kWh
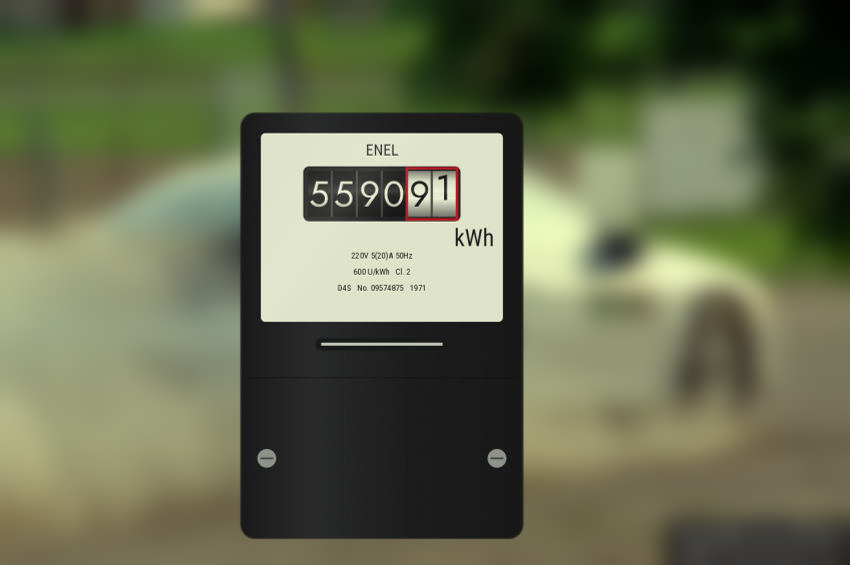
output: 5590.91 kWh
